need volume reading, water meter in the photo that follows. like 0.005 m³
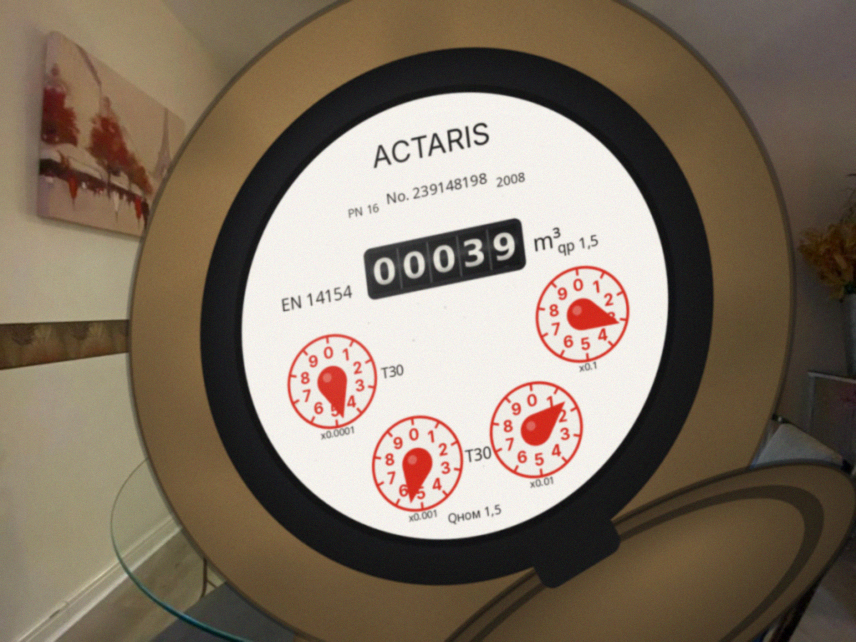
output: 39.3154 m³
